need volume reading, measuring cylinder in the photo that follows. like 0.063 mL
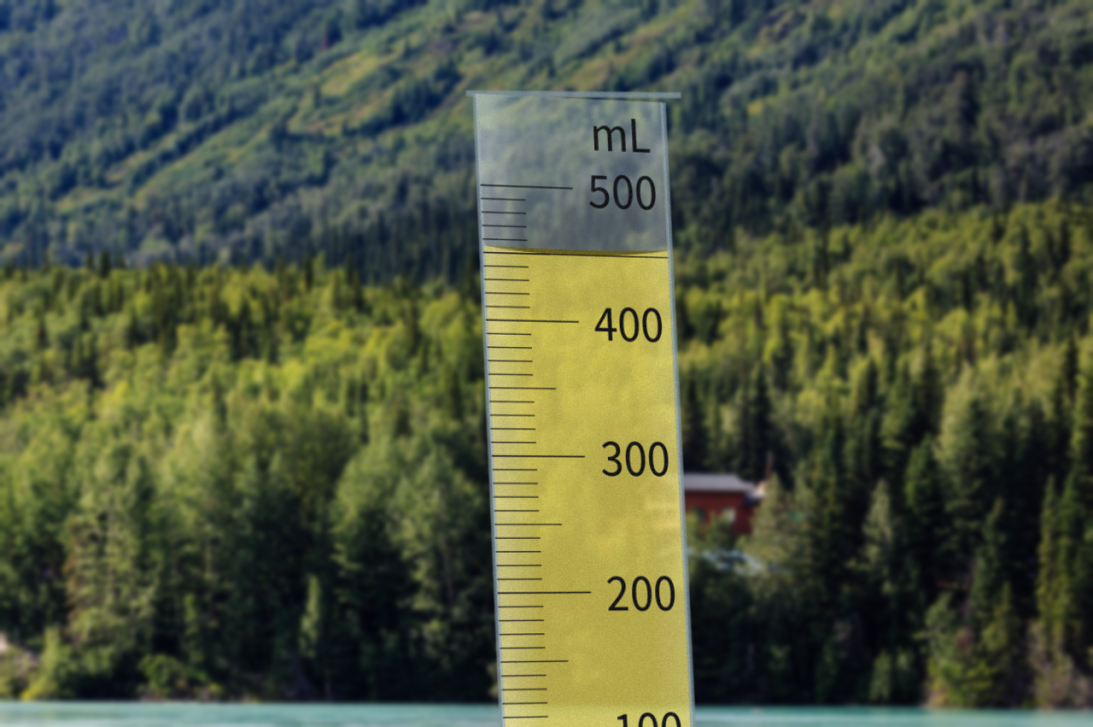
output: 450 mL
